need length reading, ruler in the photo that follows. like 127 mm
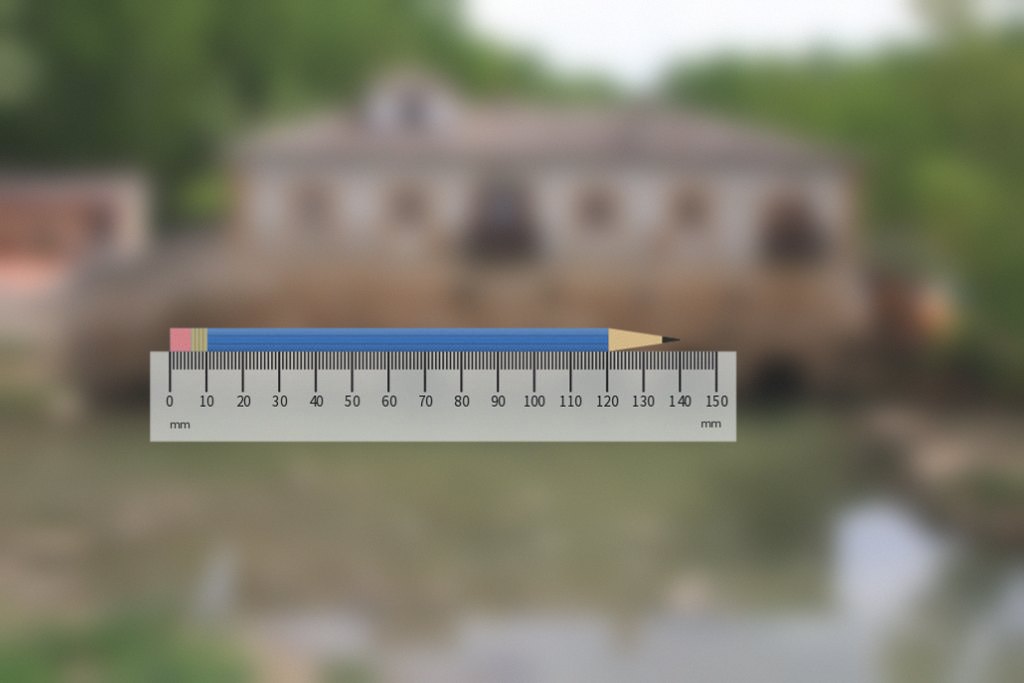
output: 140 mm
